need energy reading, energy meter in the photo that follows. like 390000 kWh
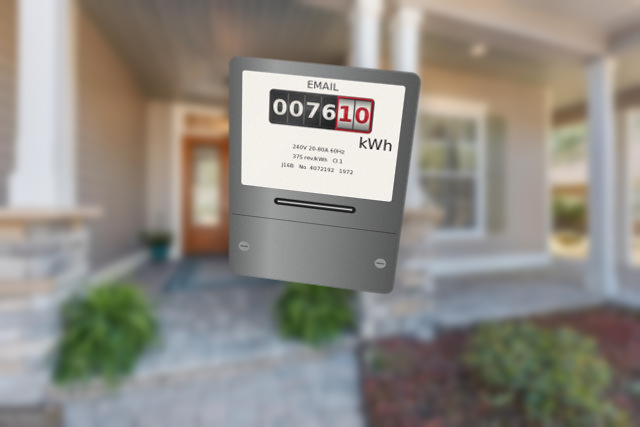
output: 76.10 kWh
